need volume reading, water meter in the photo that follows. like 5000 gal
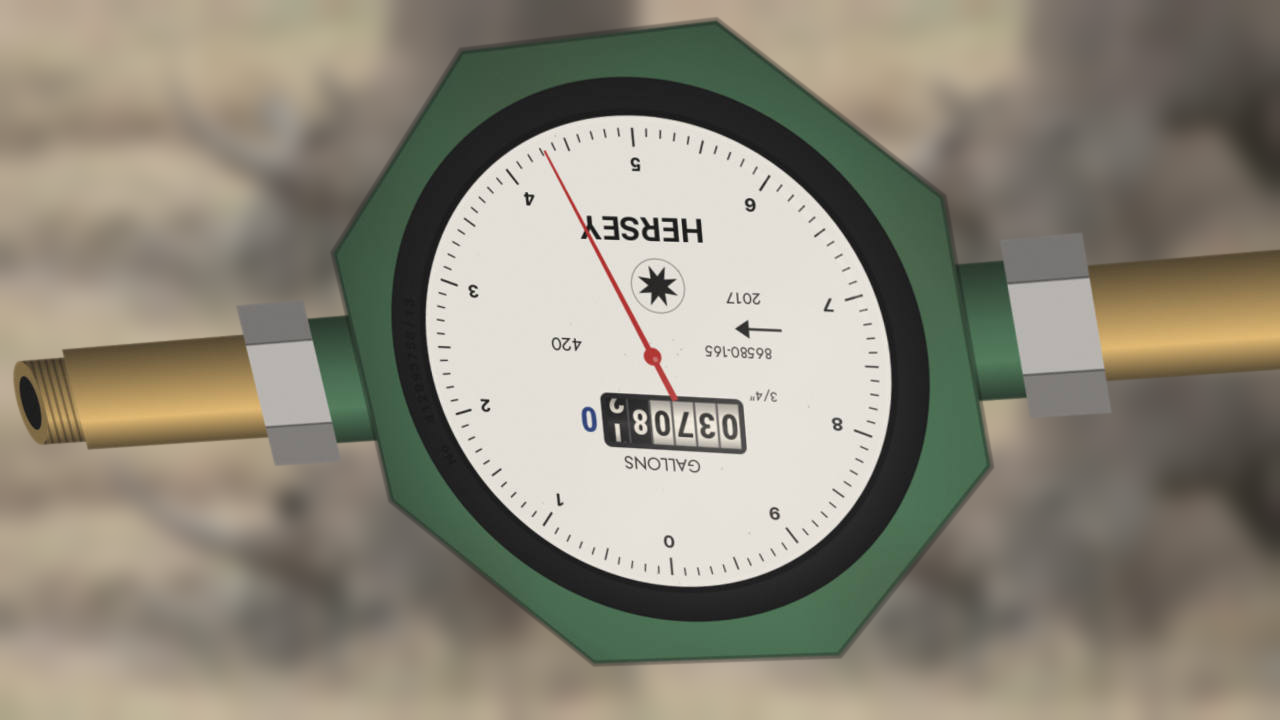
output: 370814.3 gal
